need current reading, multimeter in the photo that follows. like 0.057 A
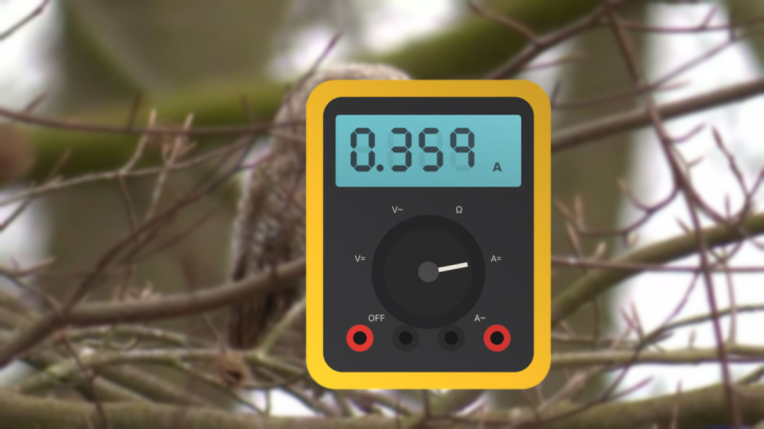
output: 0.359 A
